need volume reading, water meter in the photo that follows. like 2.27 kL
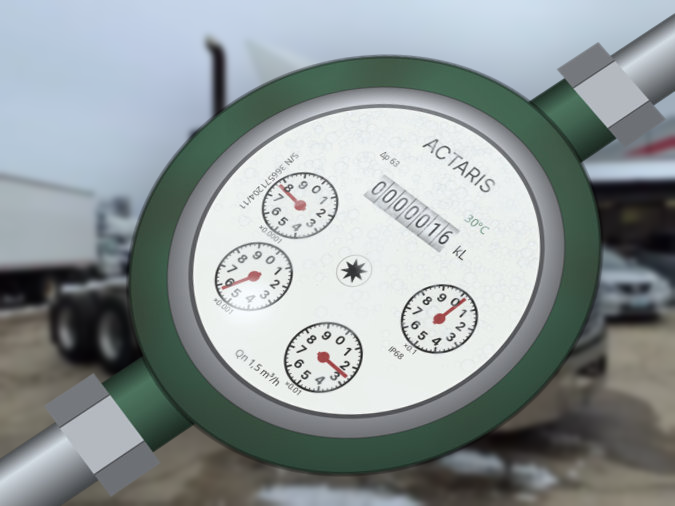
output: 16.0257 kL
